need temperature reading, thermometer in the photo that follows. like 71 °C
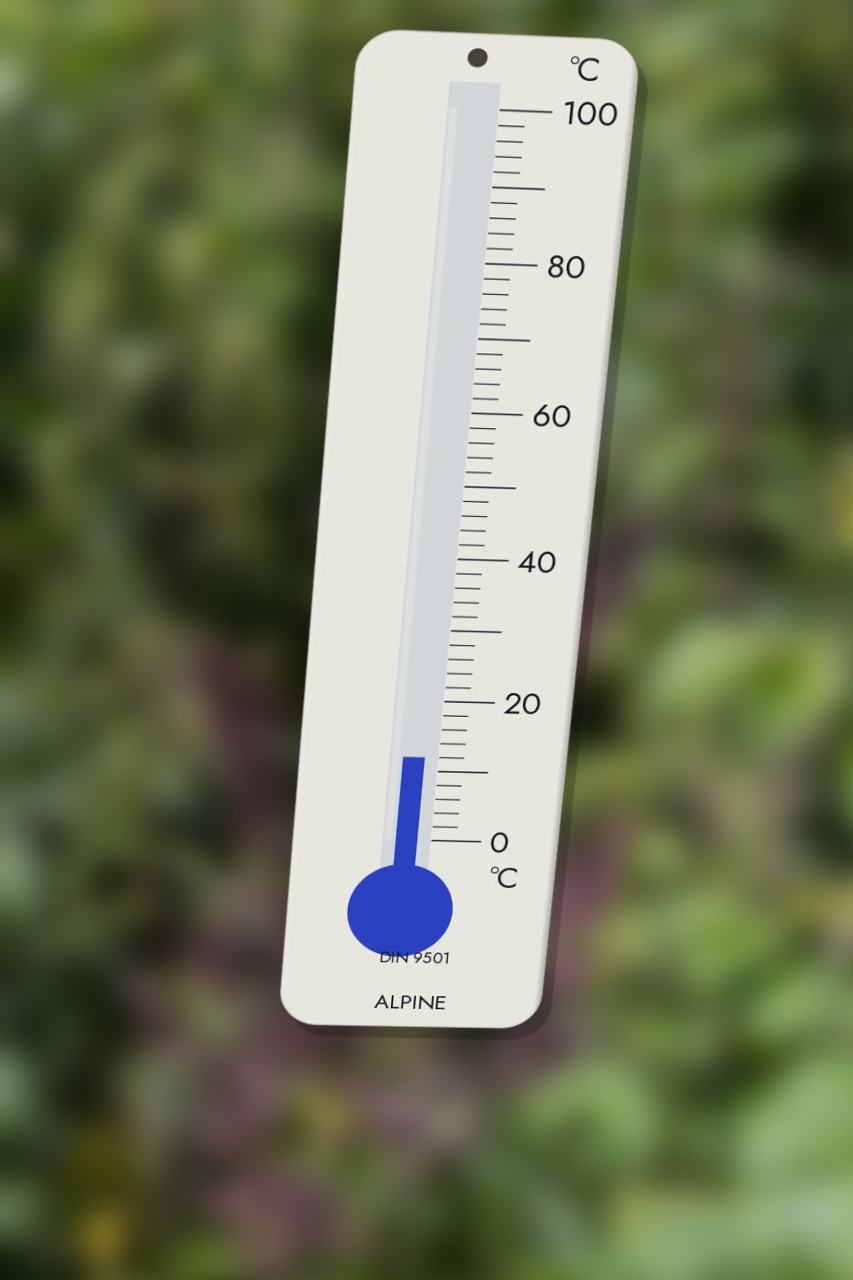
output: 12 °C
